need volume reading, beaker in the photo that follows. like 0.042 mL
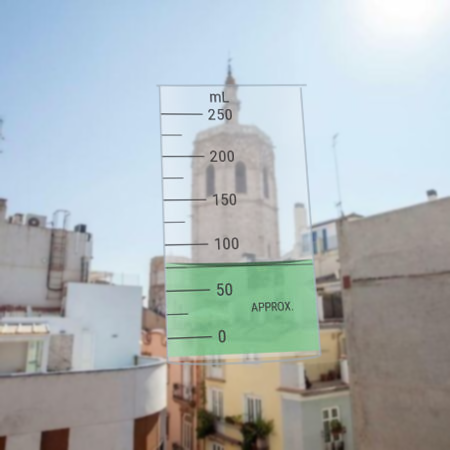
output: 75 mL
